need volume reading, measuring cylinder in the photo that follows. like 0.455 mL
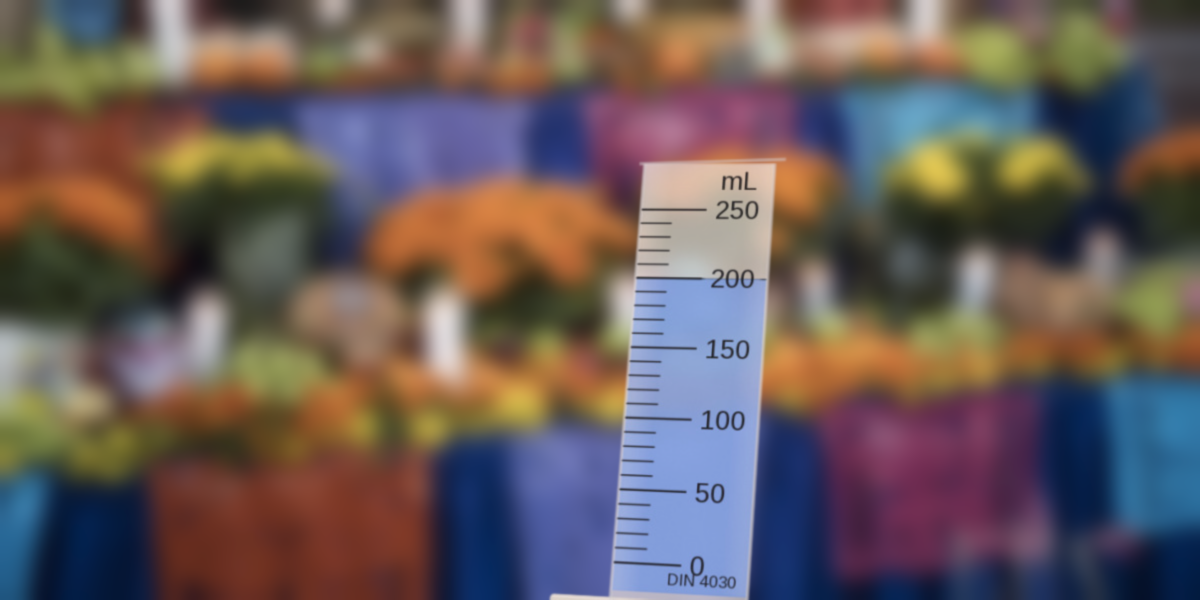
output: 200 mL
